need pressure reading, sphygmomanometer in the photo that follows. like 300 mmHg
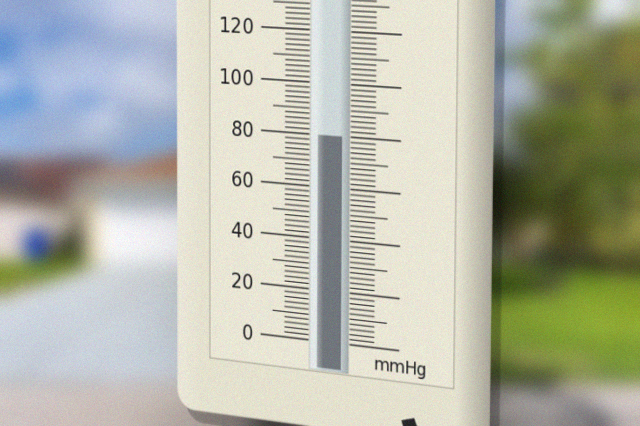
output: 80 mmHg
